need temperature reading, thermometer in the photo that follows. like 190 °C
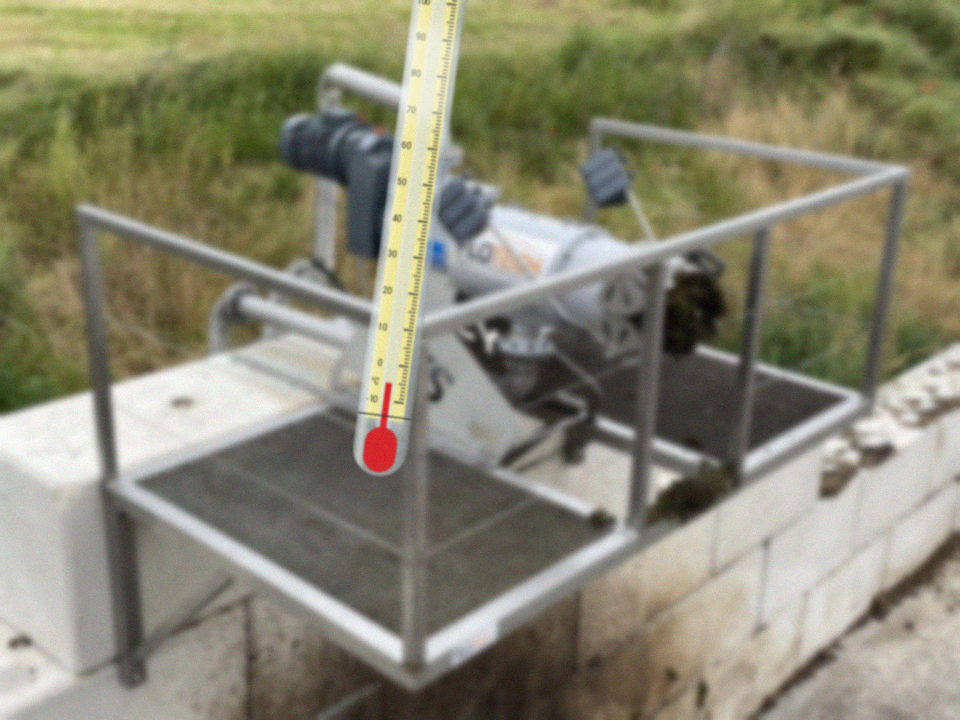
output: -5 °C
